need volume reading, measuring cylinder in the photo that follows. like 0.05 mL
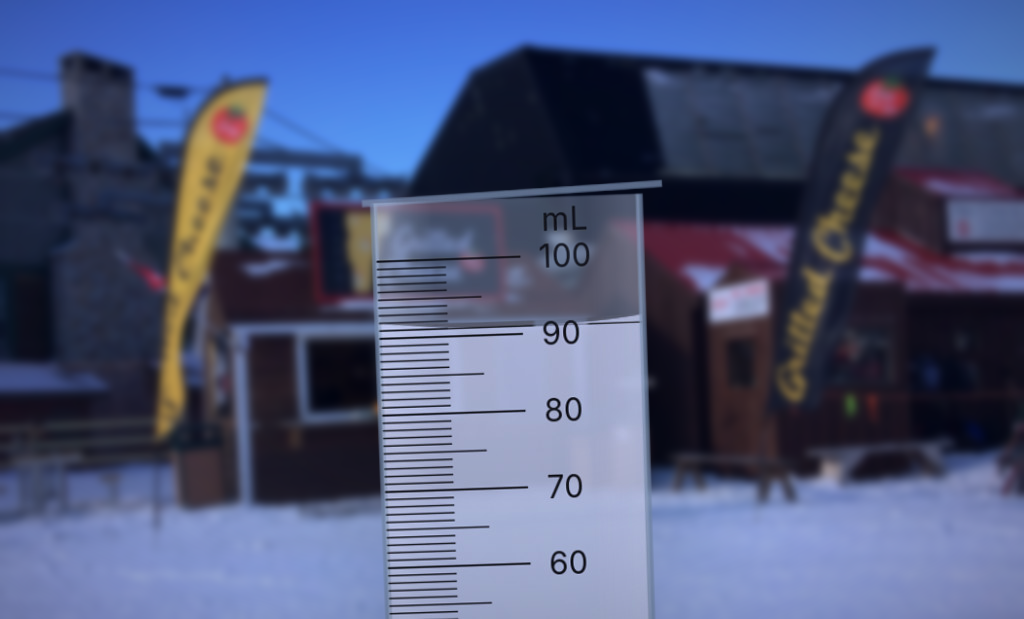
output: 91 mL
